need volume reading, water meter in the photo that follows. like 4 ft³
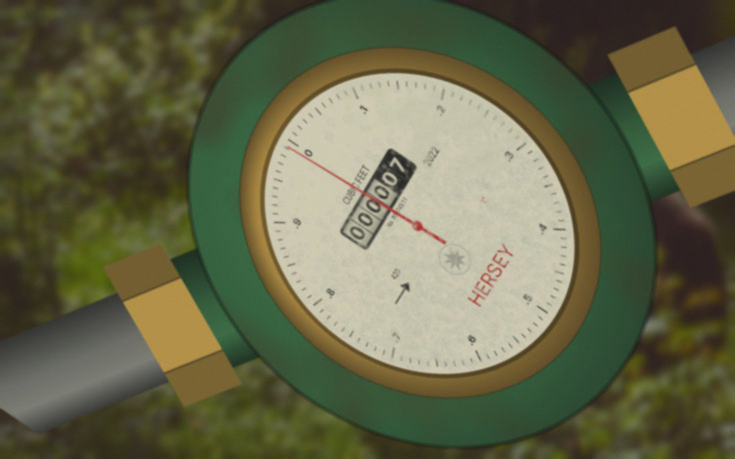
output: 6.99 ft³
